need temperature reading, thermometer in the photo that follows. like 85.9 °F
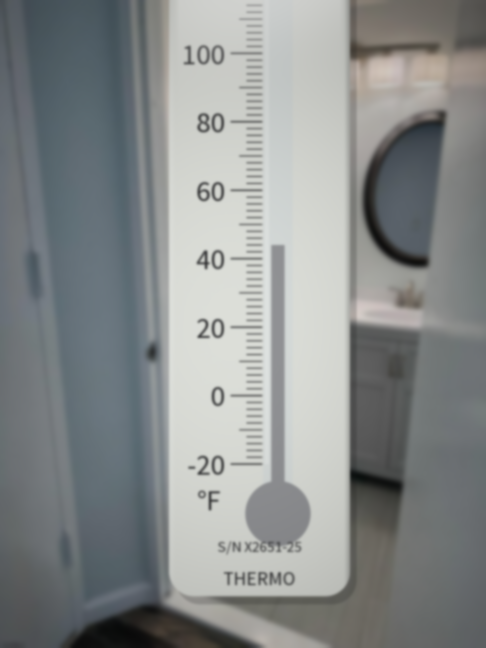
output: 44 °F
